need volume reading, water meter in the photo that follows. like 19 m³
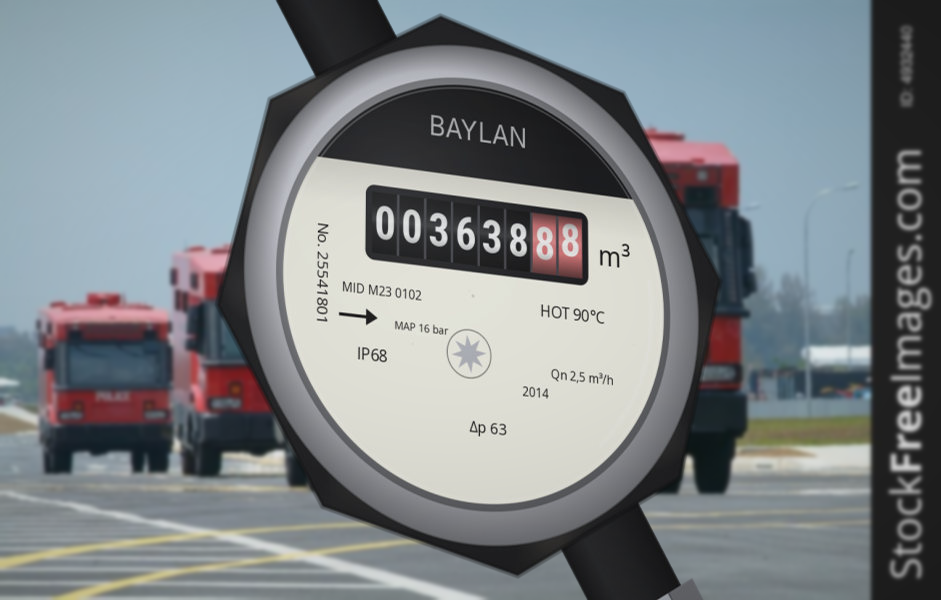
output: 3638.88 m³
